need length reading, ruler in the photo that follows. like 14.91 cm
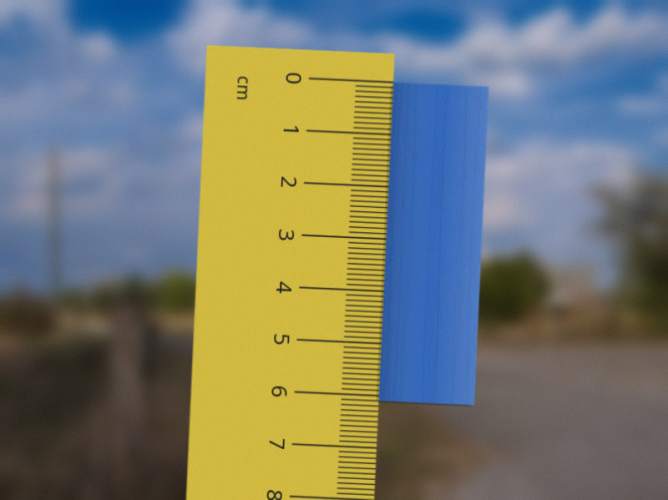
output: 6.1 cm
